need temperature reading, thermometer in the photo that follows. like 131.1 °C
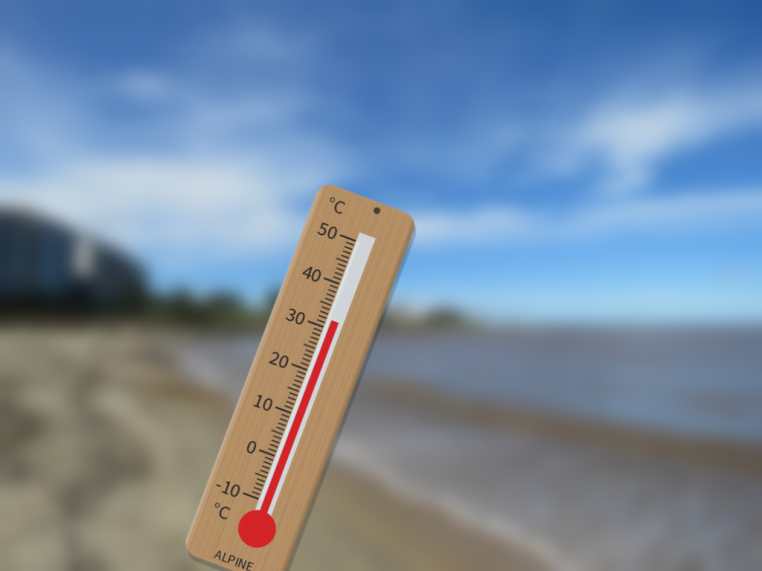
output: 32 °C
